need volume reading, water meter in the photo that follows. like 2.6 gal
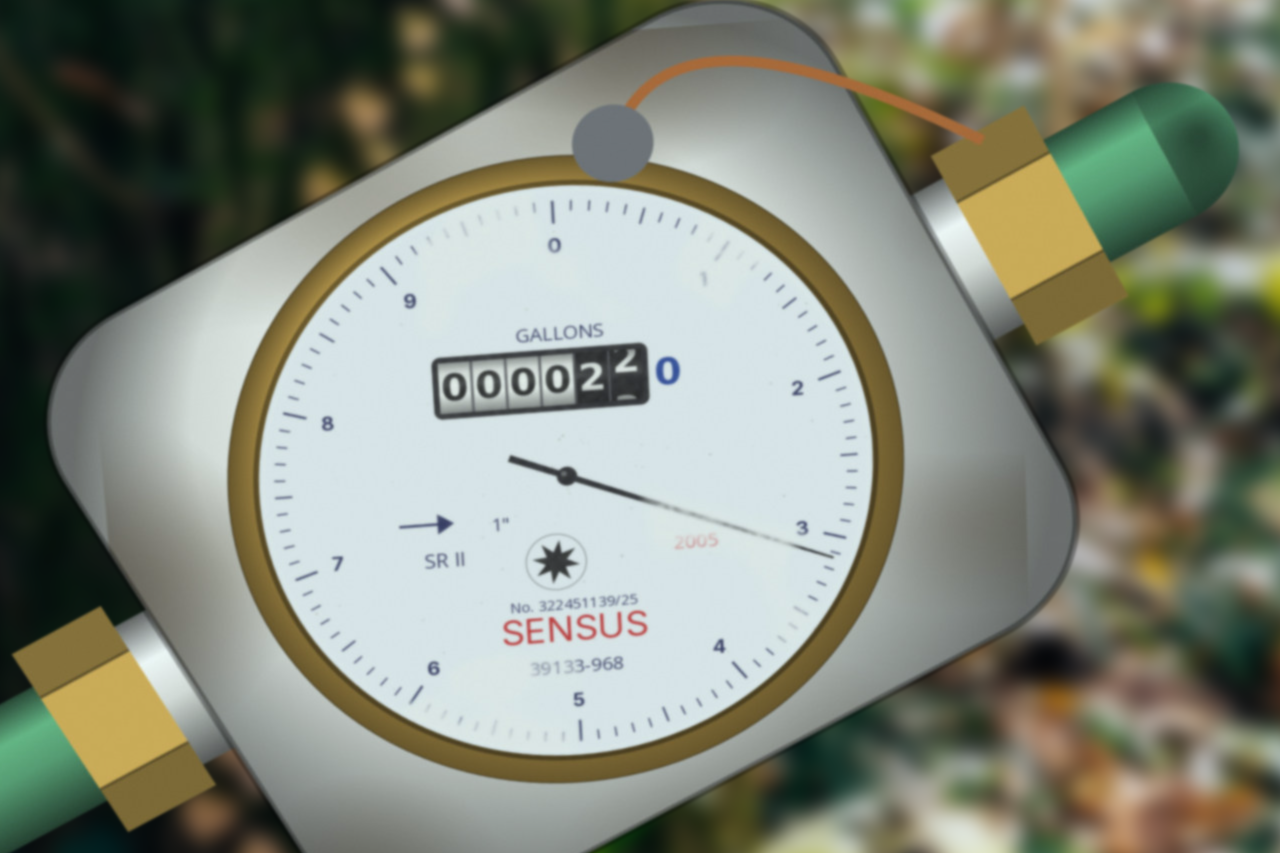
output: 223.1 gal
